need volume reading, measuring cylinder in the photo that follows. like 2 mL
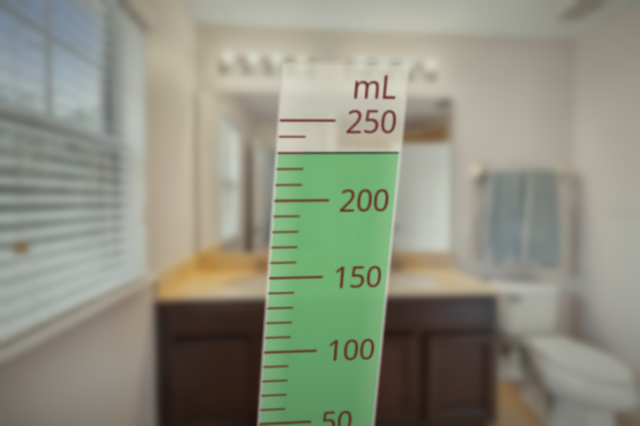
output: 230 mL
